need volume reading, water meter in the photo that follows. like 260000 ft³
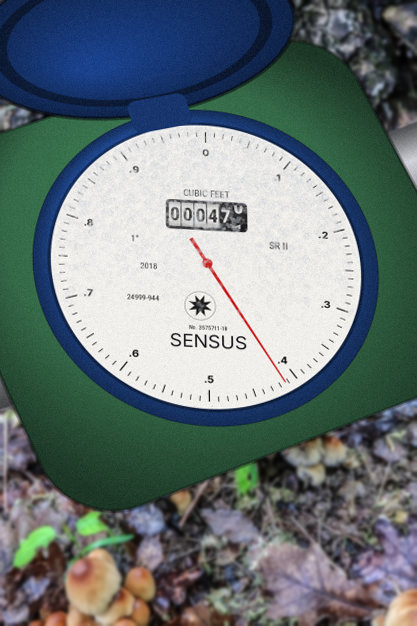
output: 470.41 ft³
